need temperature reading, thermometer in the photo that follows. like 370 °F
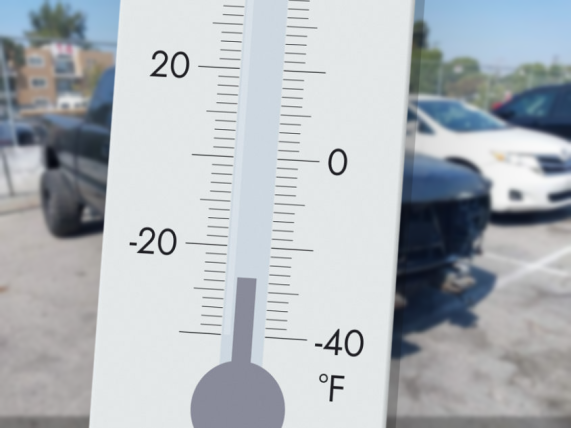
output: -27 °F
